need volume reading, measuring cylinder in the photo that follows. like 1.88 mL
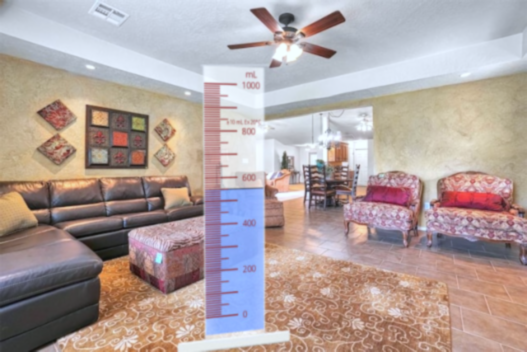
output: 550 mL
